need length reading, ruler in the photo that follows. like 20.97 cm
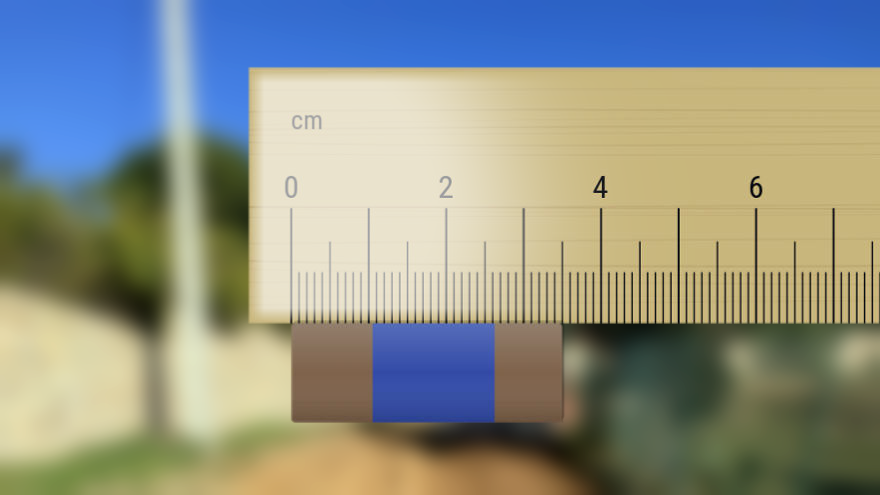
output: 3.5 cm
